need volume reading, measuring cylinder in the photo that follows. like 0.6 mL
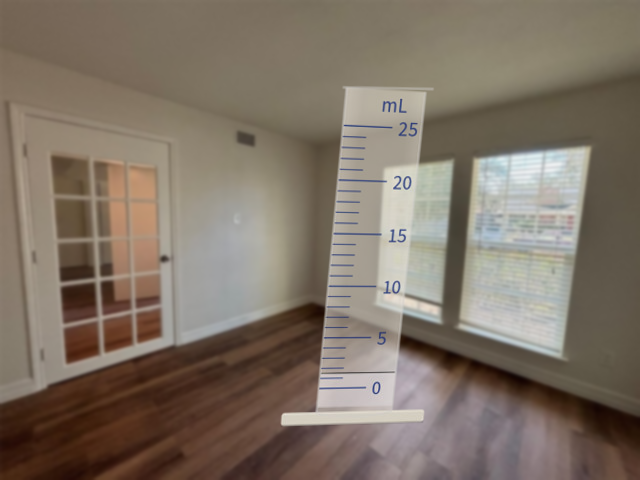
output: 1.5 mL
